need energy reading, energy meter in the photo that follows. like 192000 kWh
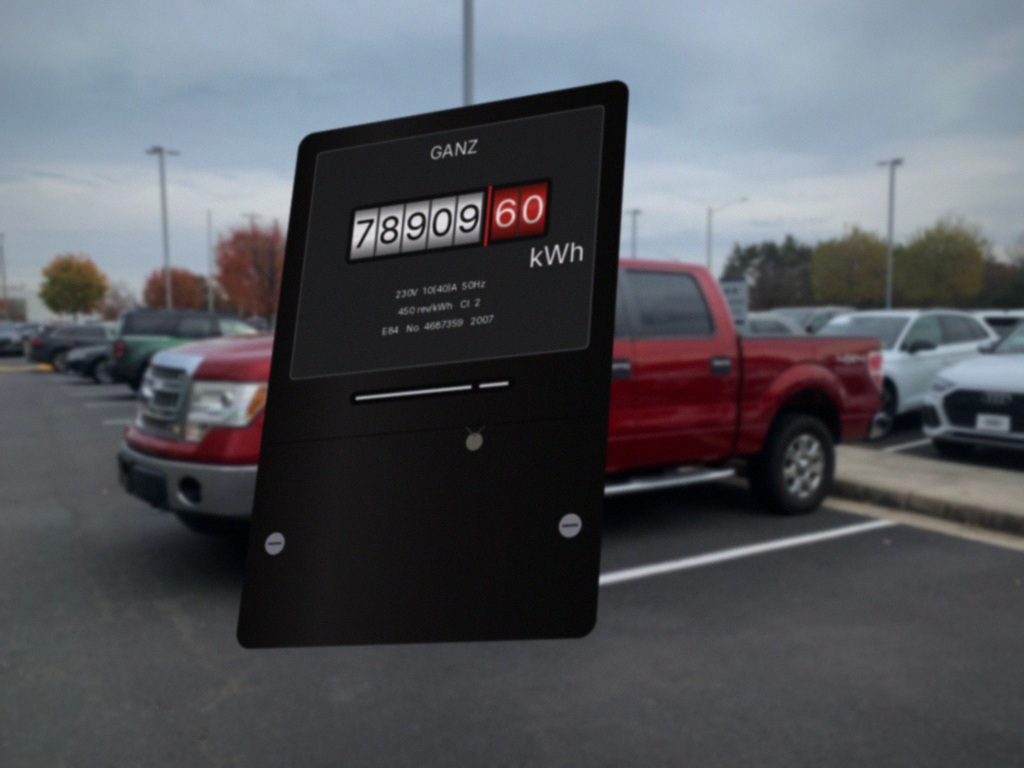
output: 78909.60 kWh
